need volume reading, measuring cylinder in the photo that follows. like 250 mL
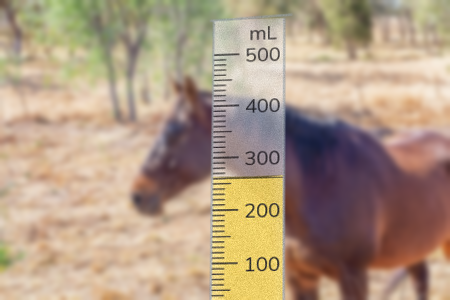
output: 260 mL
